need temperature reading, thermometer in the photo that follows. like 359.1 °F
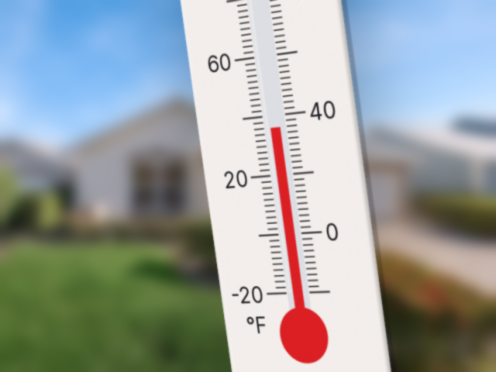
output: 36 °F
